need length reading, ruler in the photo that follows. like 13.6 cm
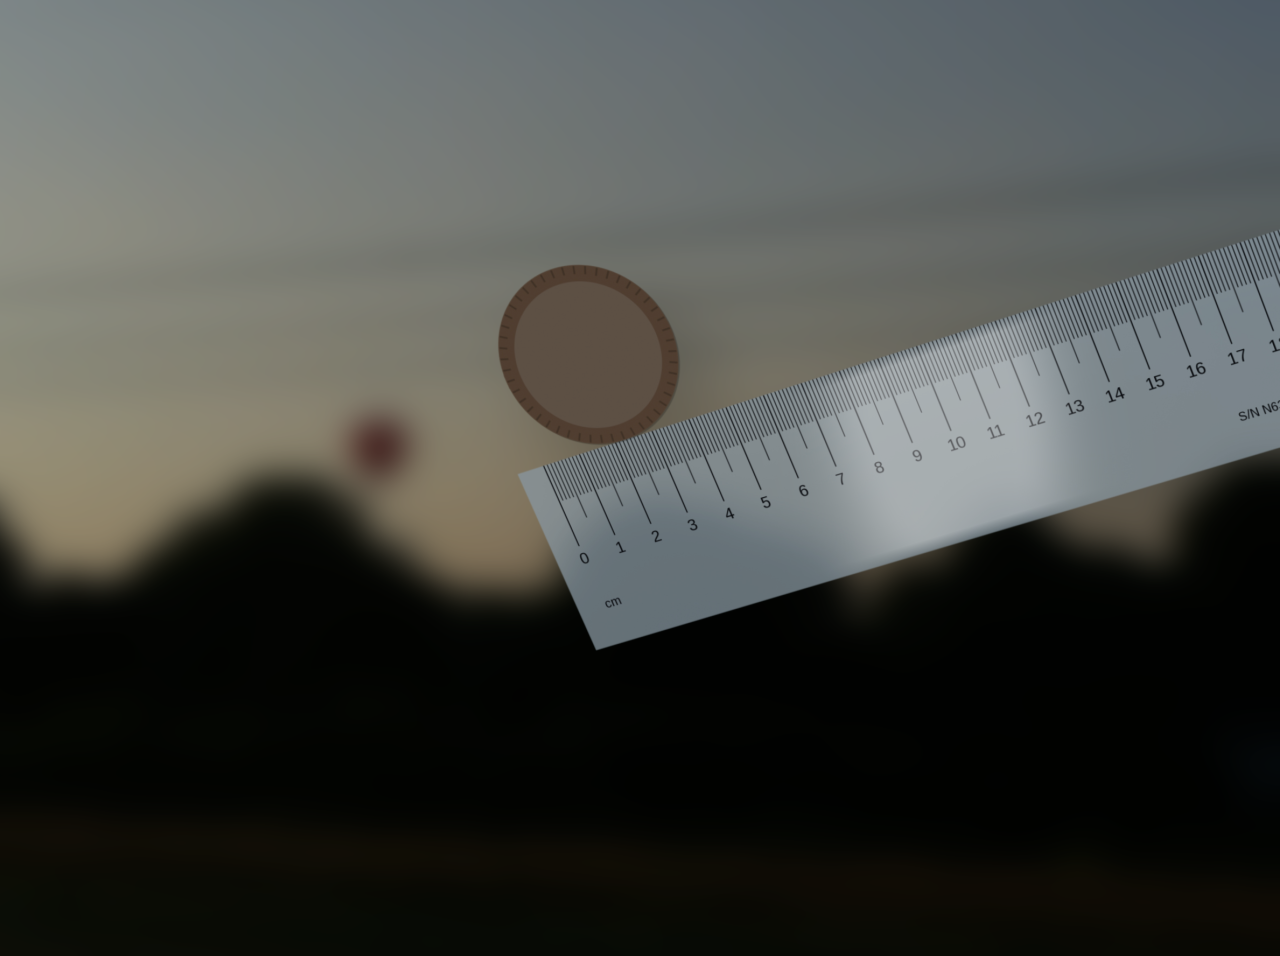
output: 4.5 cm
